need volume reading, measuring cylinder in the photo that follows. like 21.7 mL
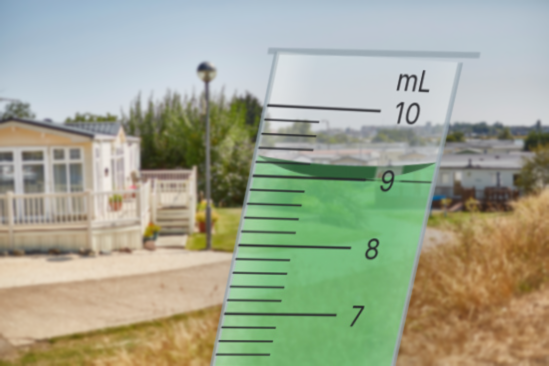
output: 9 mL
